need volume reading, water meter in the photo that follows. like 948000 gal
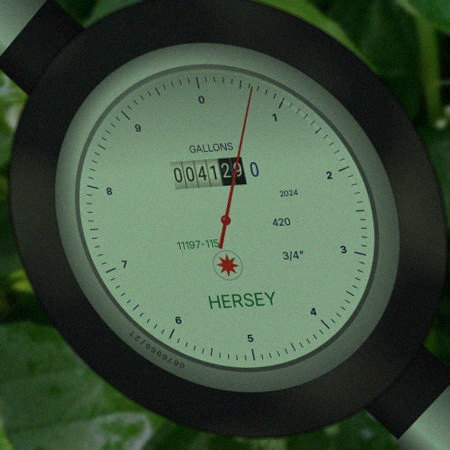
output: 41290.6 gal
